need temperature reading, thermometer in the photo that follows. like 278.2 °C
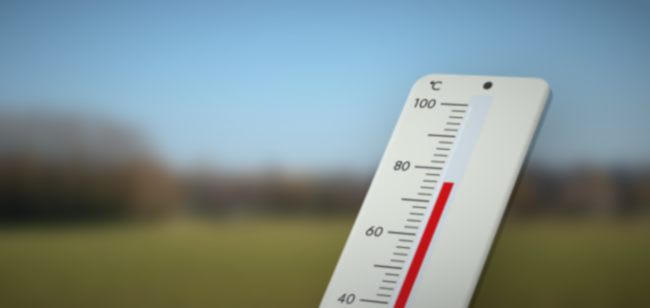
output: 76 °C
